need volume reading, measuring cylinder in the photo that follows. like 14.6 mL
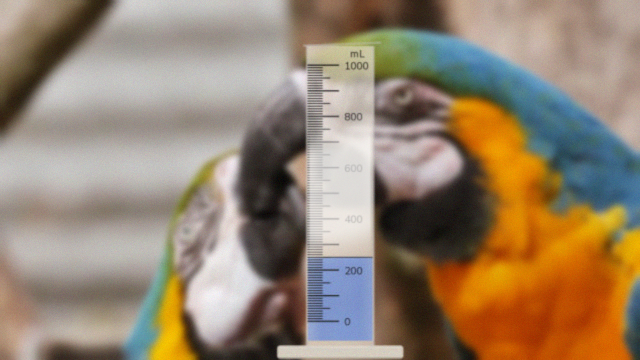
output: 250 mL
